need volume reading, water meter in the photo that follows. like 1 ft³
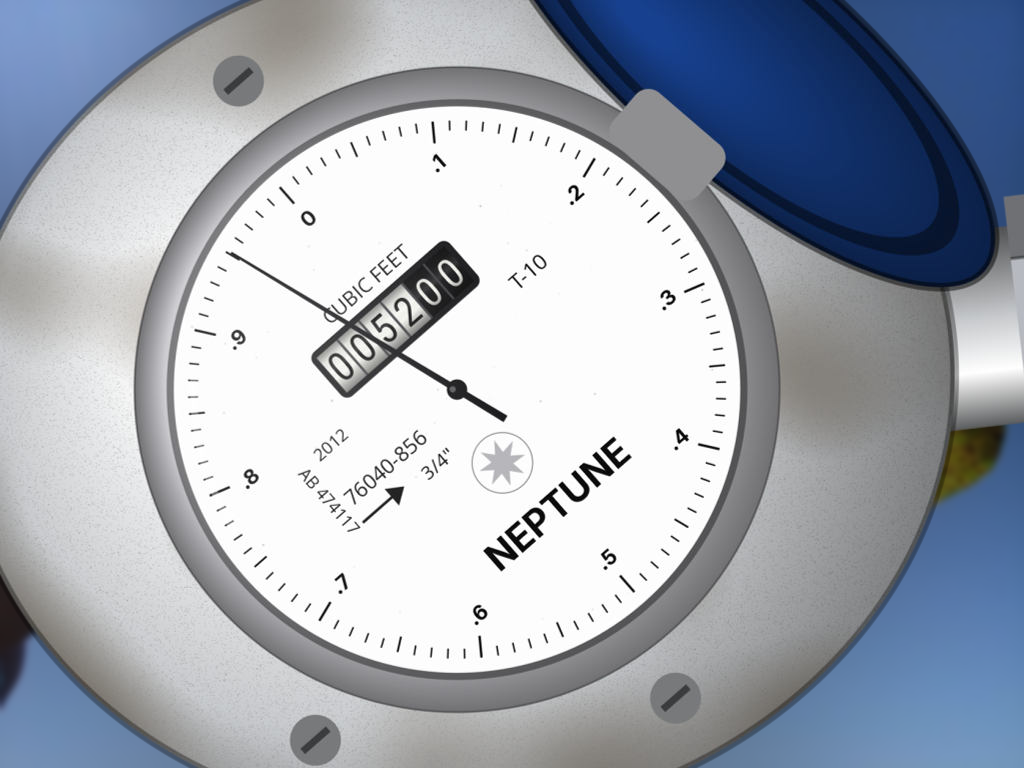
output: 5199.95 ft³
